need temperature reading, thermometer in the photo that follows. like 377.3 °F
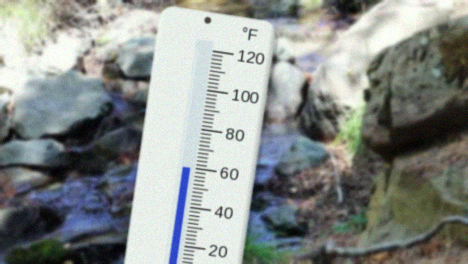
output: 60 °F
